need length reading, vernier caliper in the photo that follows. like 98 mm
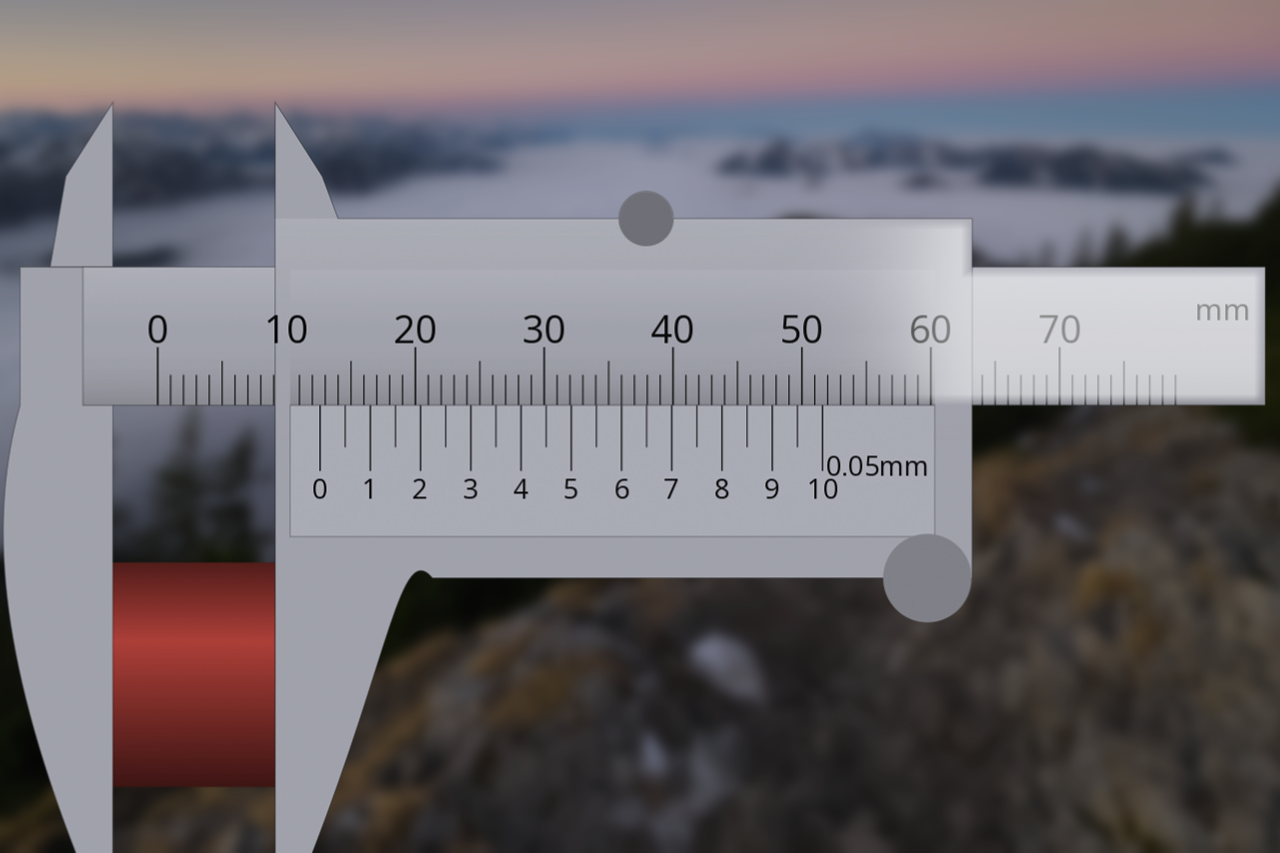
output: 12.6 mm
